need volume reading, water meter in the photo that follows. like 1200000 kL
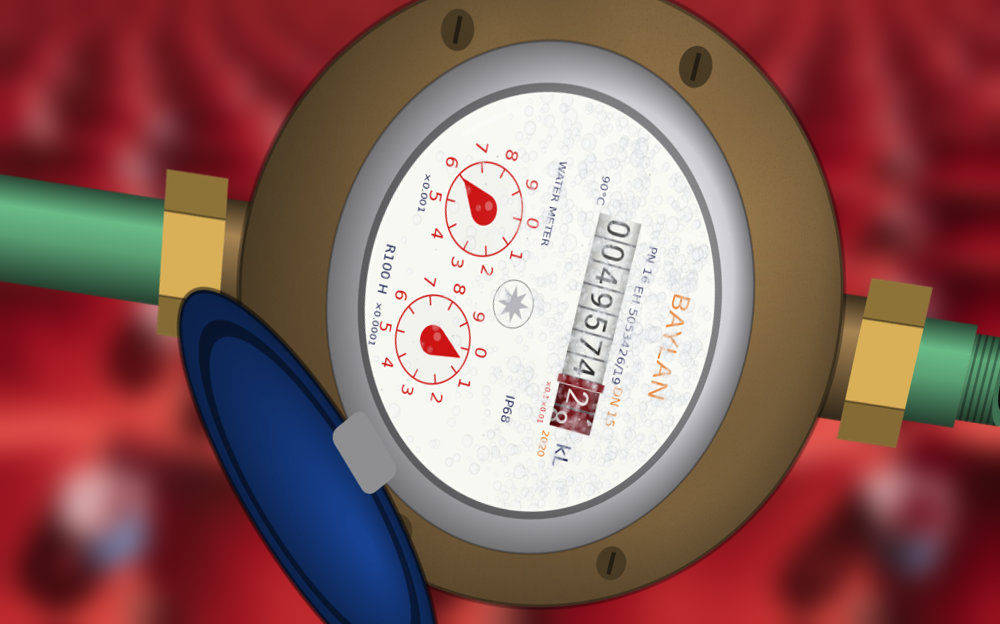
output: 49574.2760 kL
